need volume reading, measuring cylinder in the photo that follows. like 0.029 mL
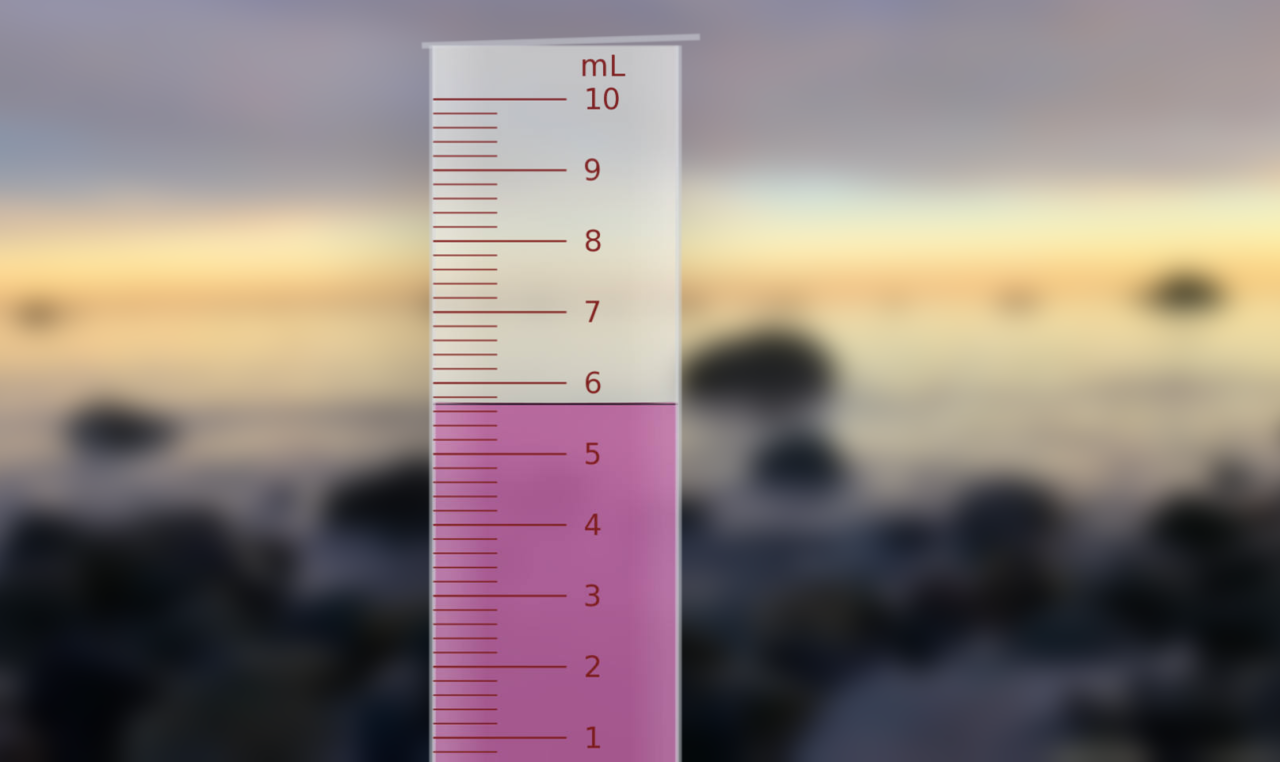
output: 5.7 mL
